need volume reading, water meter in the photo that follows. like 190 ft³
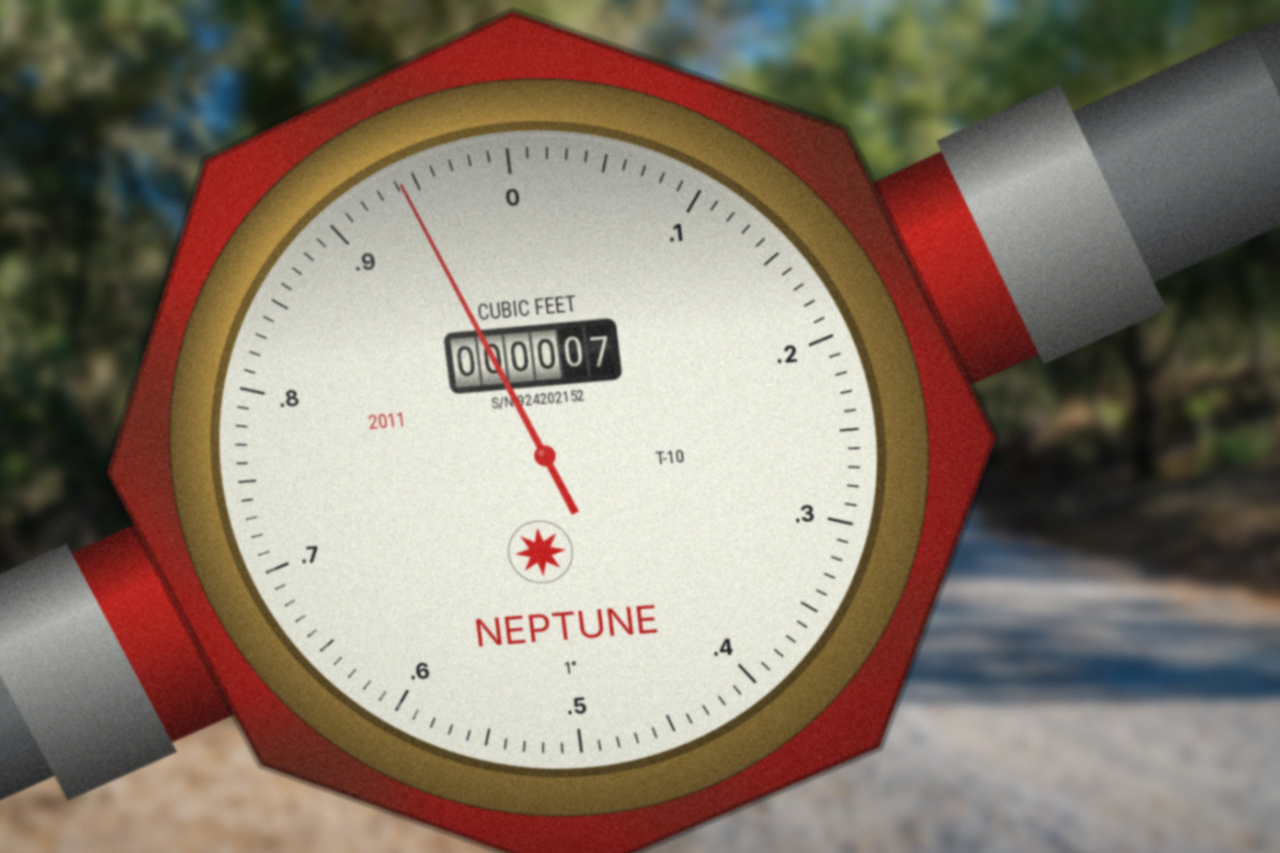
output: 6.94 ft³
